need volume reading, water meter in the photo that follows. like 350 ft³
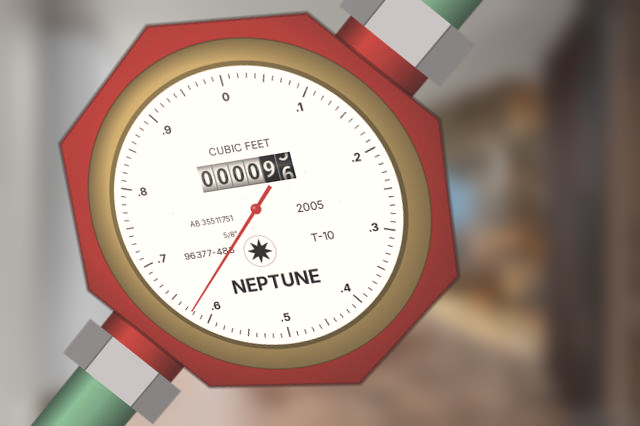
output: 95.62 ft³
